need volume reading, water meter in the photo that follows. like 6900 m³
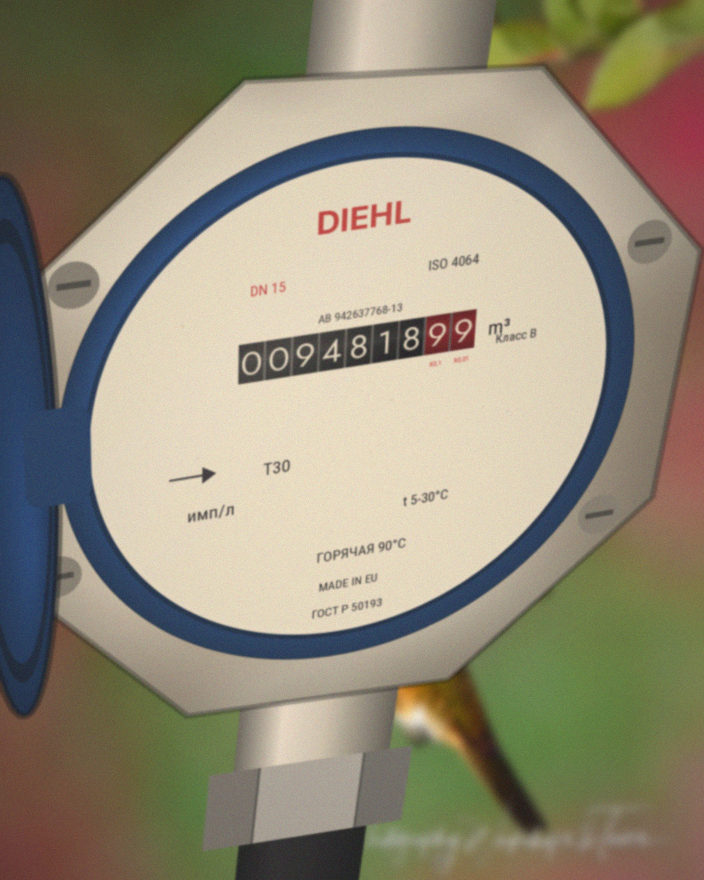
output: 94818.99 m³
